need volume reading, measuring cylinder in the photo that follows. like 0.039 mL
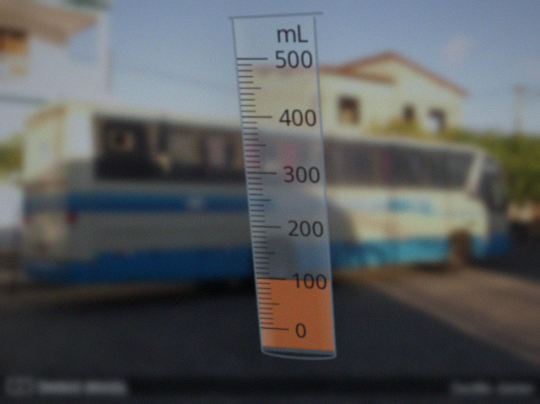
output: 100 mL
